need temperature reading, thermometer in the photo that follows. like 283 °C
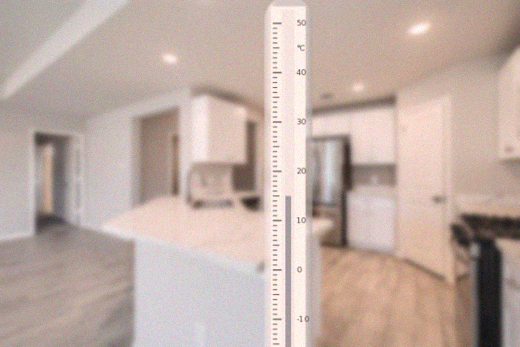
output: 15 °C
